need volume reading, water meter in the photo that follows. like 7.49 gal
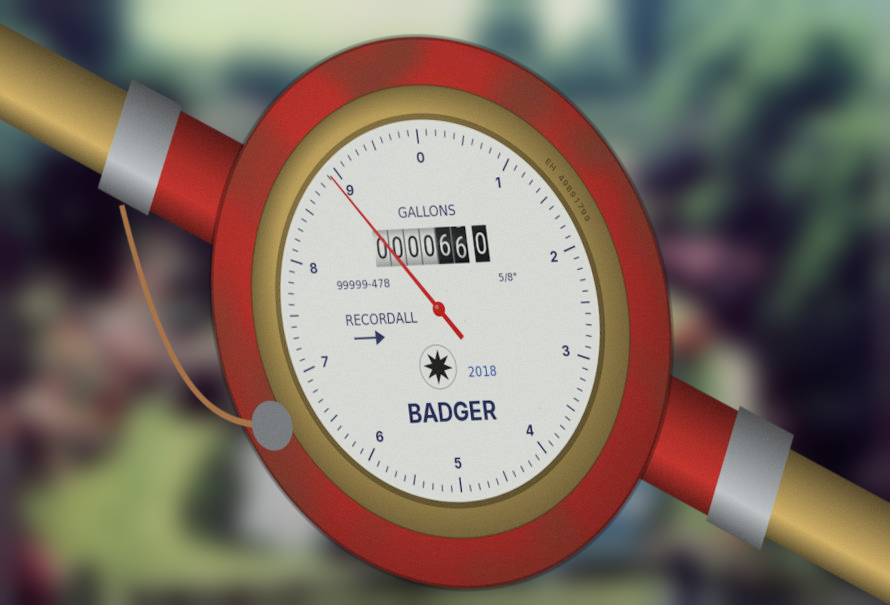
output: 658.9 gal
